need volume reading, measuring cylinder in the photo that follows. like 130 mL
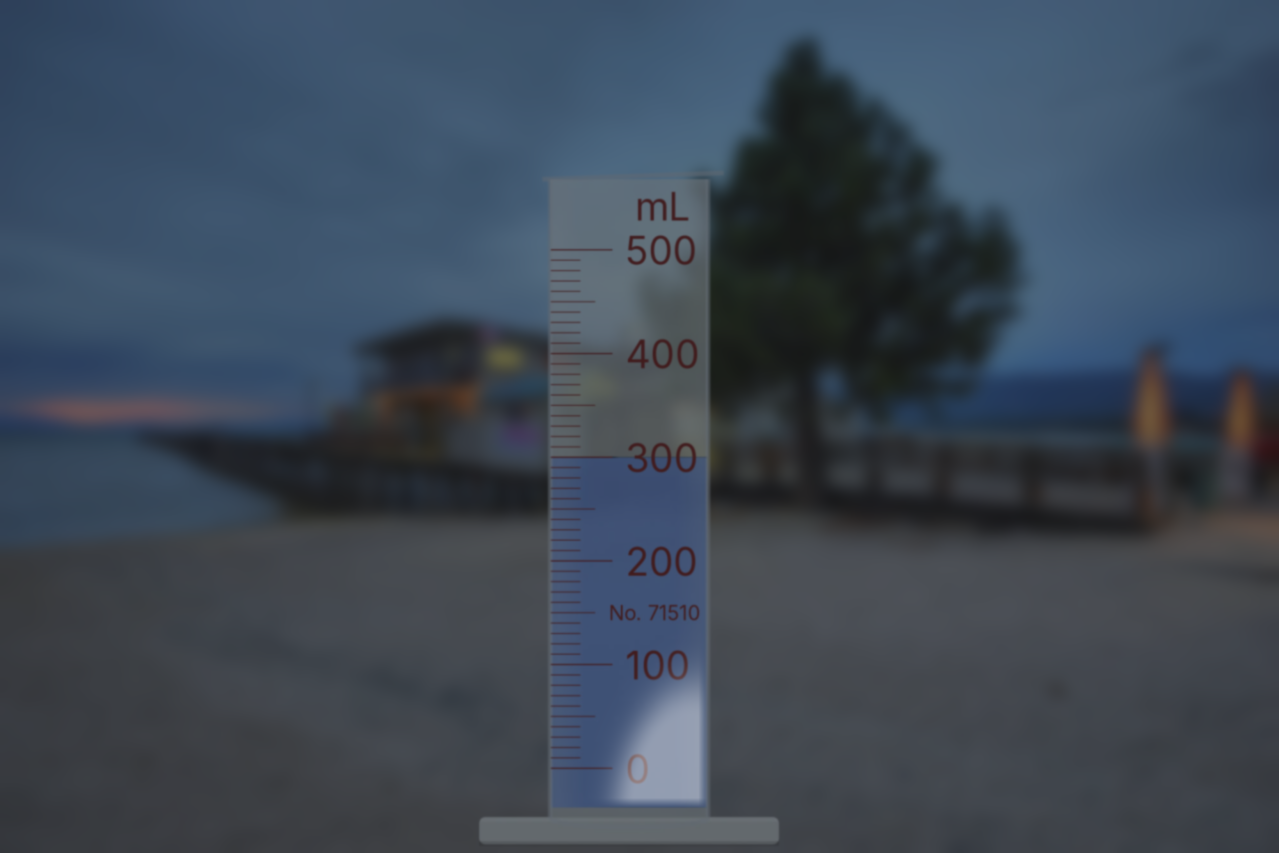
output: 300 mL
